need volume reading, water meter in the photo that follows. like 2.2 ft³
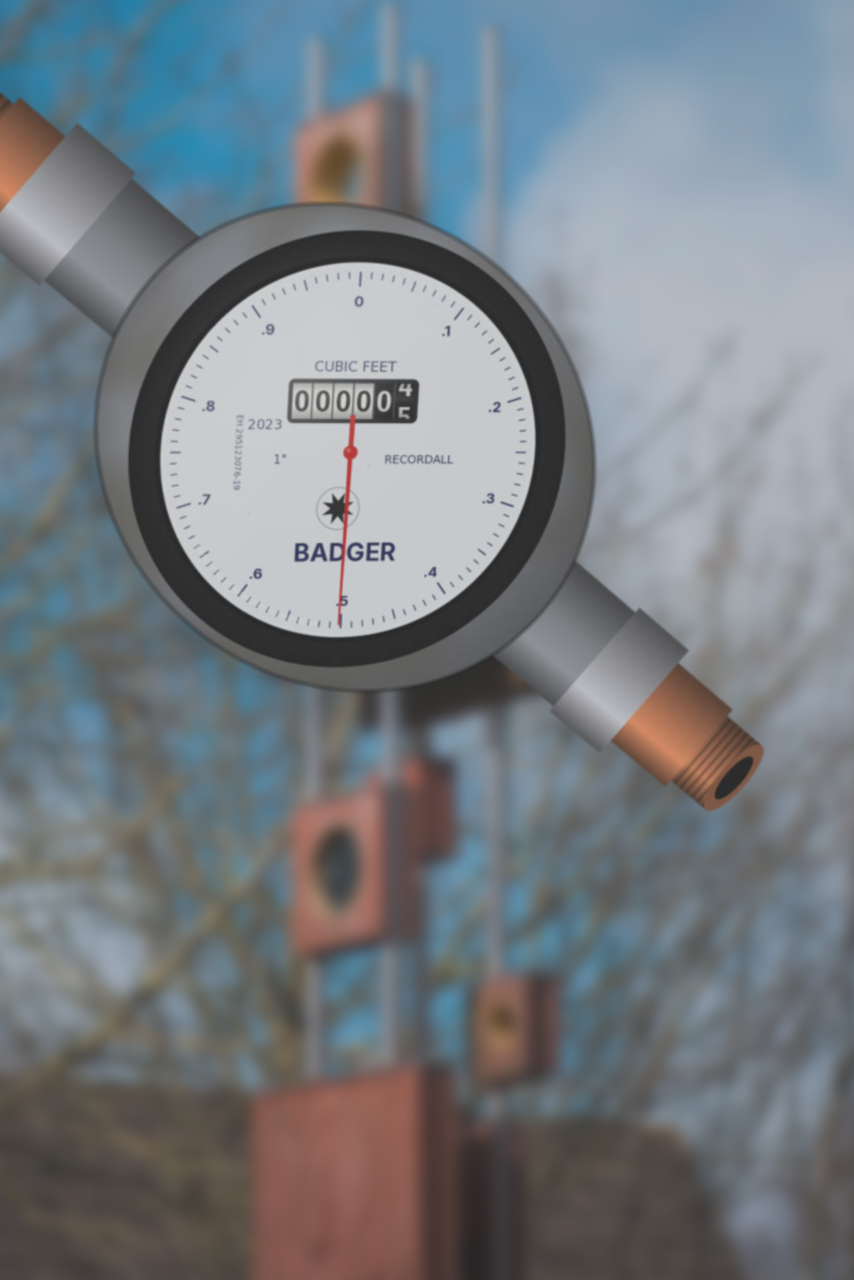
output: 4.50 ft³
